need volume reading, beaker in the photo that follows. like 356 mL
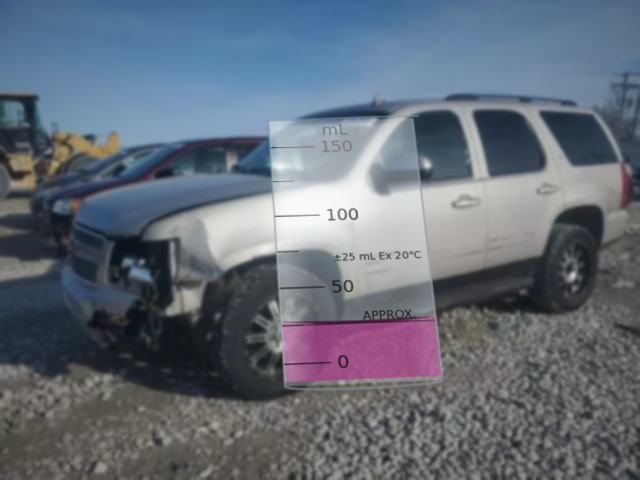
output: 25 mL
